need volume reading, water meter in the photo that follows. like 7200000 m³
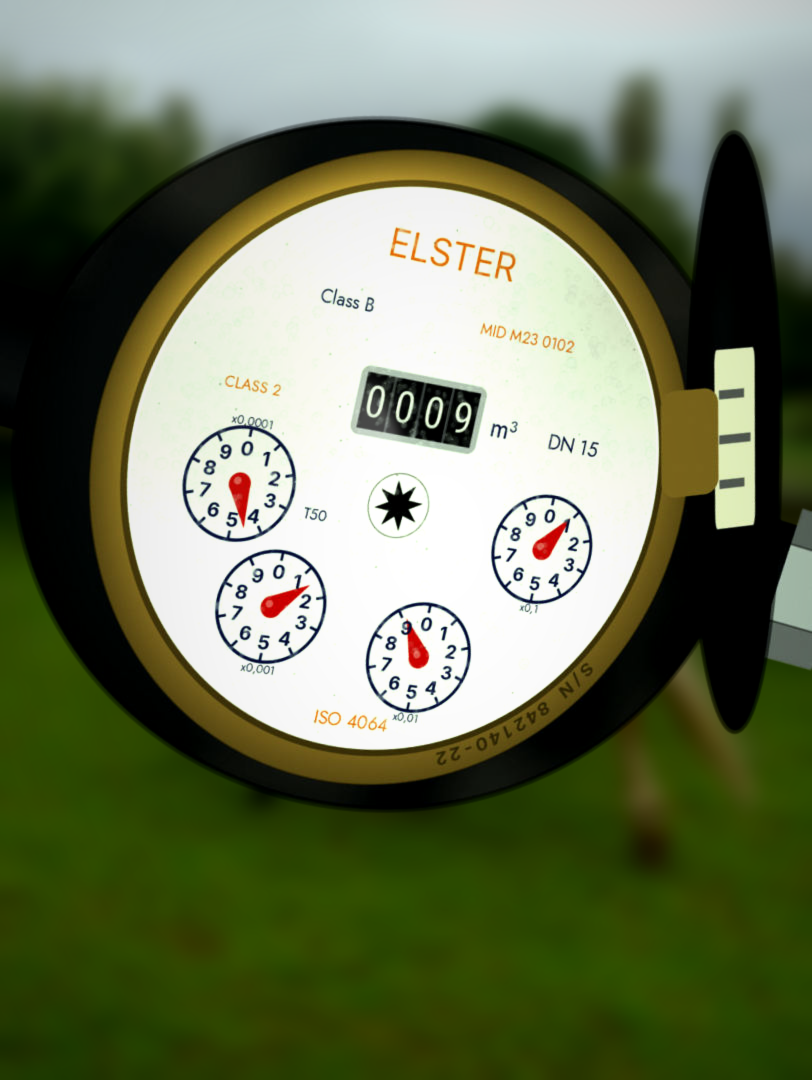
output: 9.0914 m³
